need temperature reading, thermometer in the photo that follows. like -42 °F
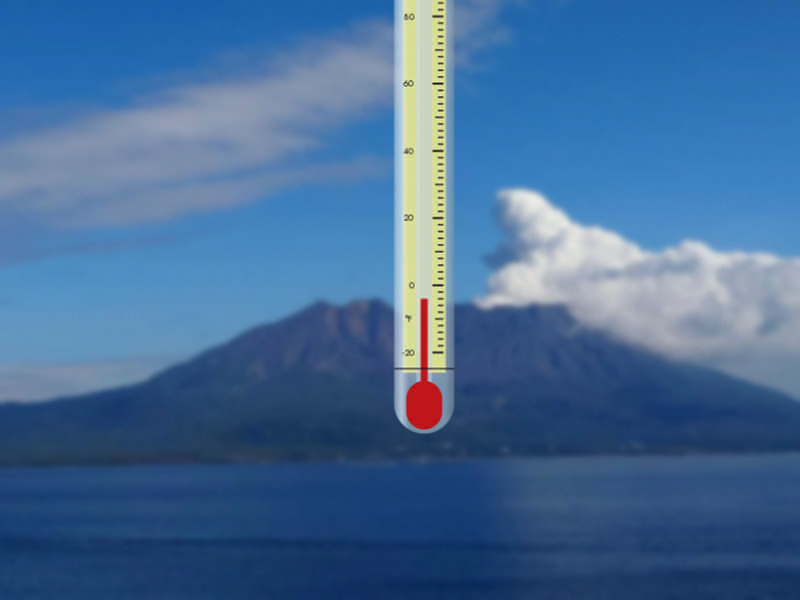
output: -4 °F
